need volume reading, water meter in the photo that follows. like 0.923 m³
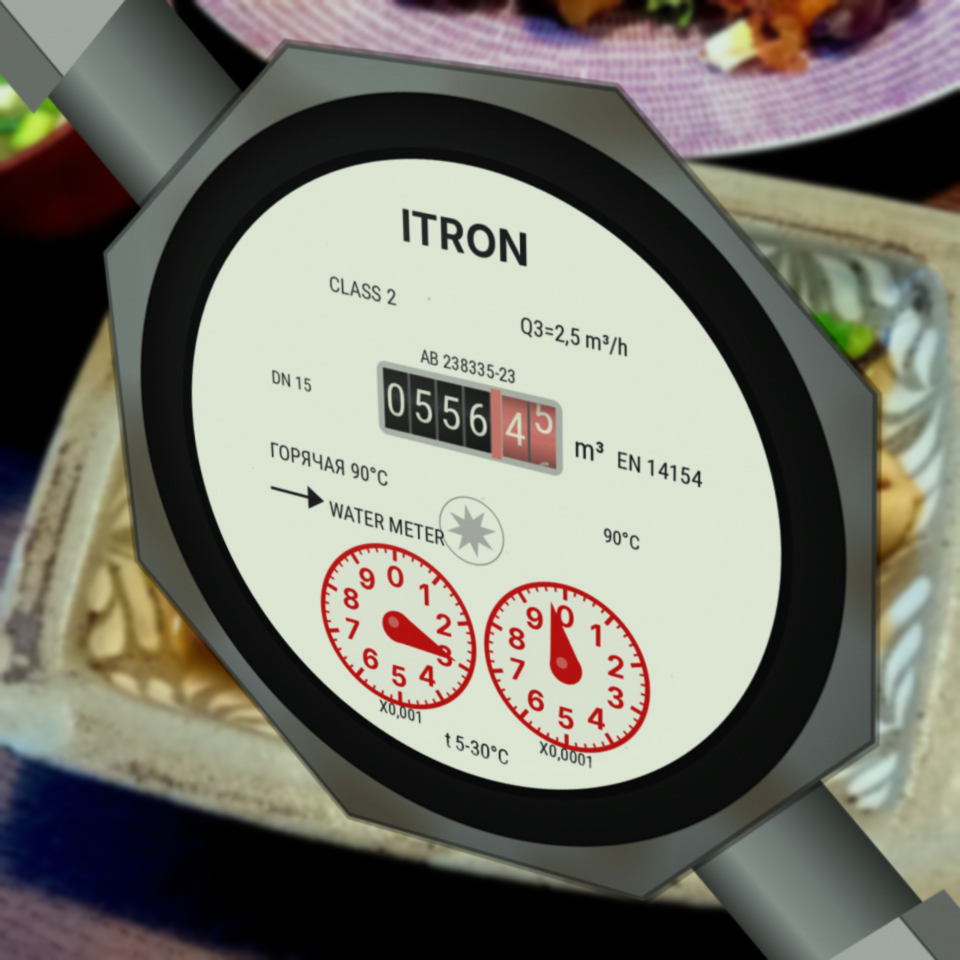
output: 556.4529 m³
